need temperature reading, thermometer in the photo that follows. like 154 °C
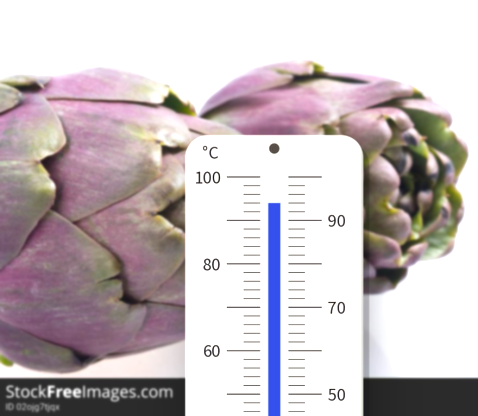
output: 94 °C
